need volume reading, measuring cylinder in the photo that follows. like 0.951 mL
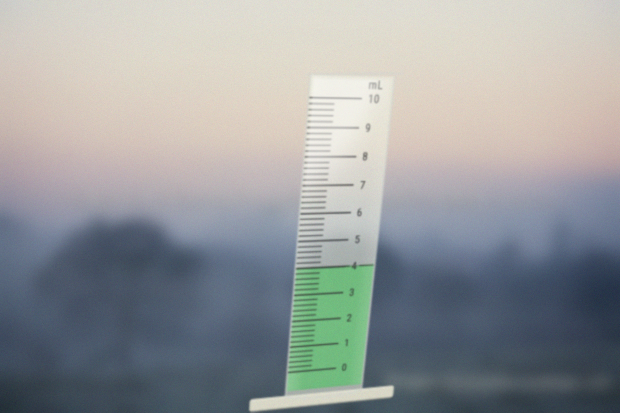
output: 4 mL
